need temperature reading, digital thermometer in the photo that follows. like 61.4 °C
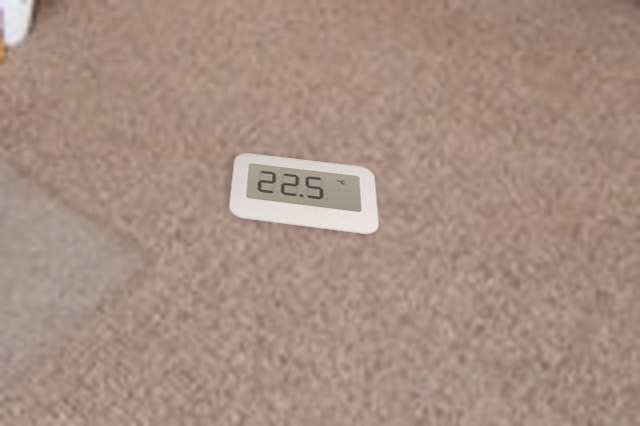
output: 22.5 °C
